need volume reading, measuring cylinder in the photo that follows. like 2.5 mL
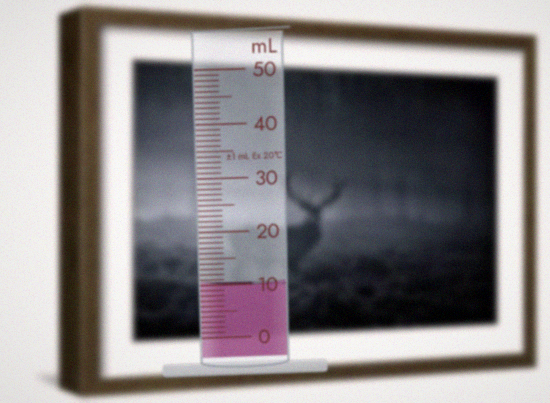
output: 10 mL
